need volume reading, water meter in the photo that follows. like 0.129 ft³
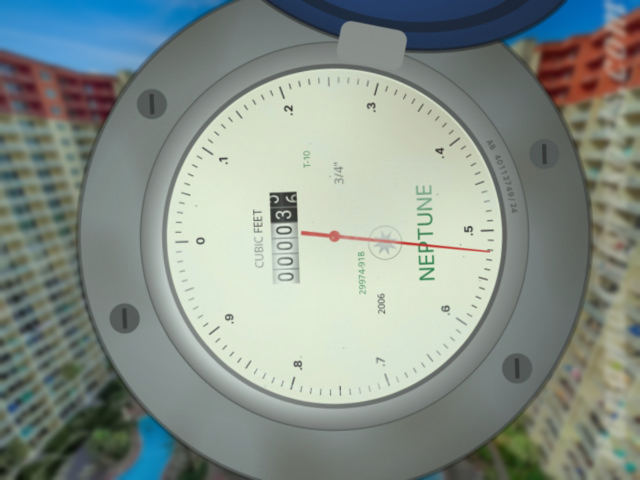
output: 35.52 ft³
